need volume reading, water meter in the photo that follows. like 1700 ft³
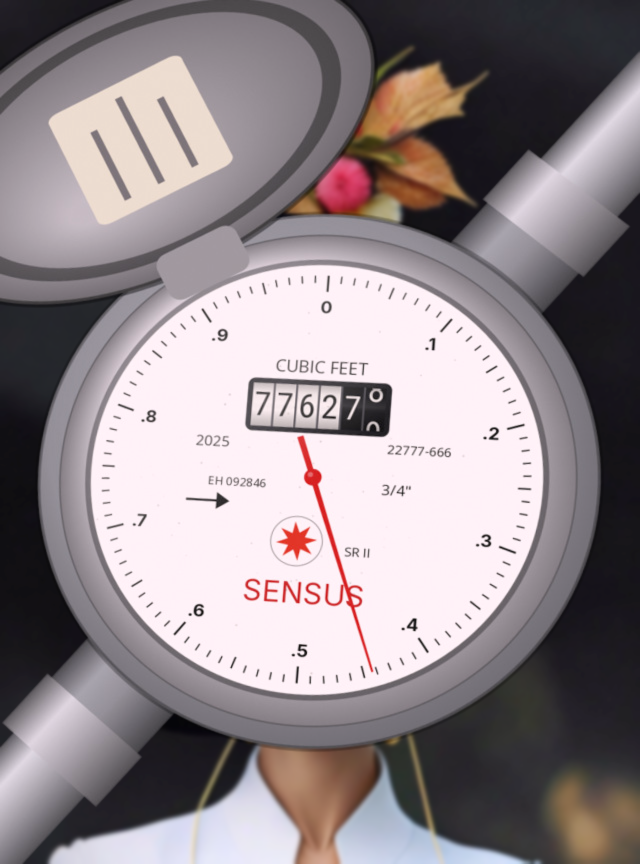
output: 776278.44 ft³
